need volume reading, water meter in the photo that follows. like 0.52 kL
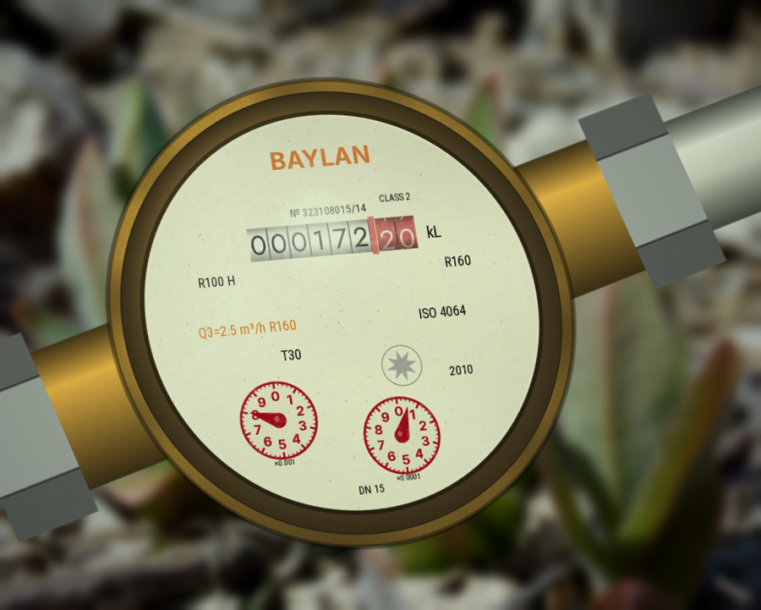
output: 172.1980 kL
